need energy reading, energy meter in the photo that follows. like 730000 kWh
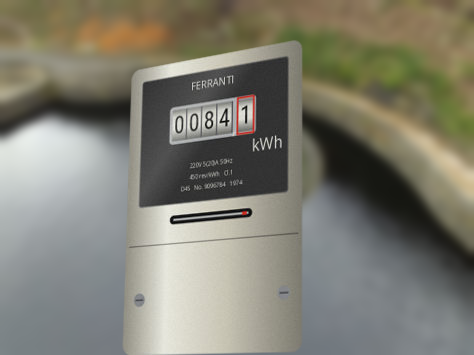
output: 84.1 kWh
